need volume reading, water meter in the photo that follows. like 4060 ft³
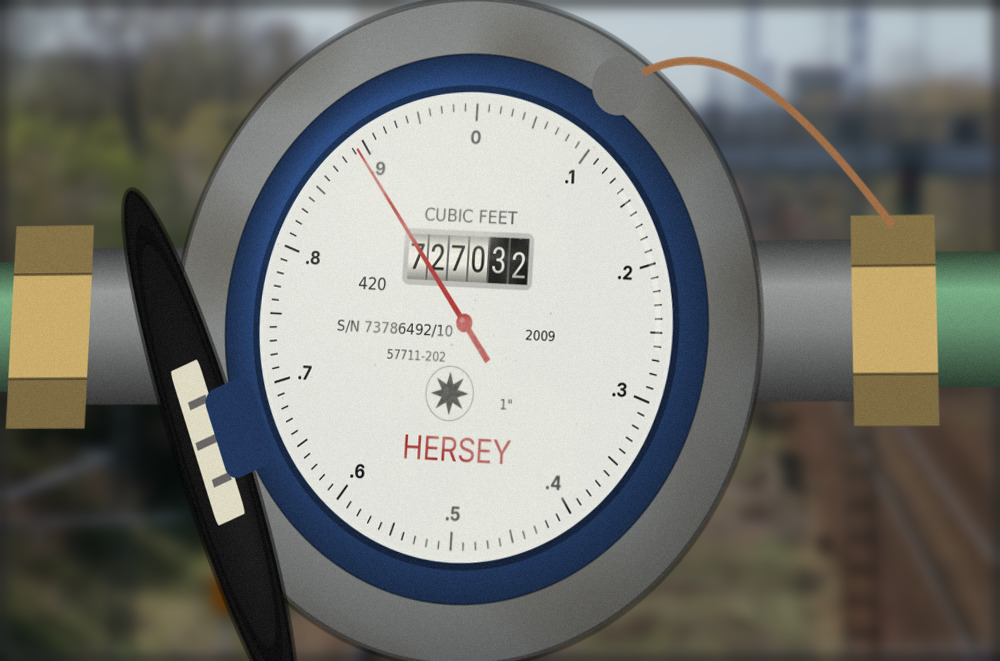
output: 727031.89 ft³
